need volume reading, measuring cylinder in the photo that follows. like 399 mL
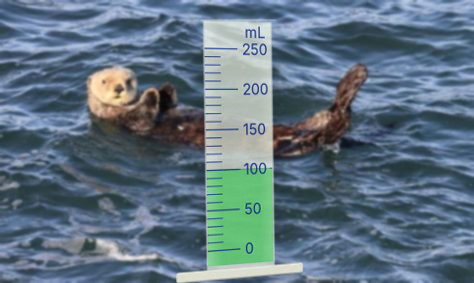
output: 100 mL
